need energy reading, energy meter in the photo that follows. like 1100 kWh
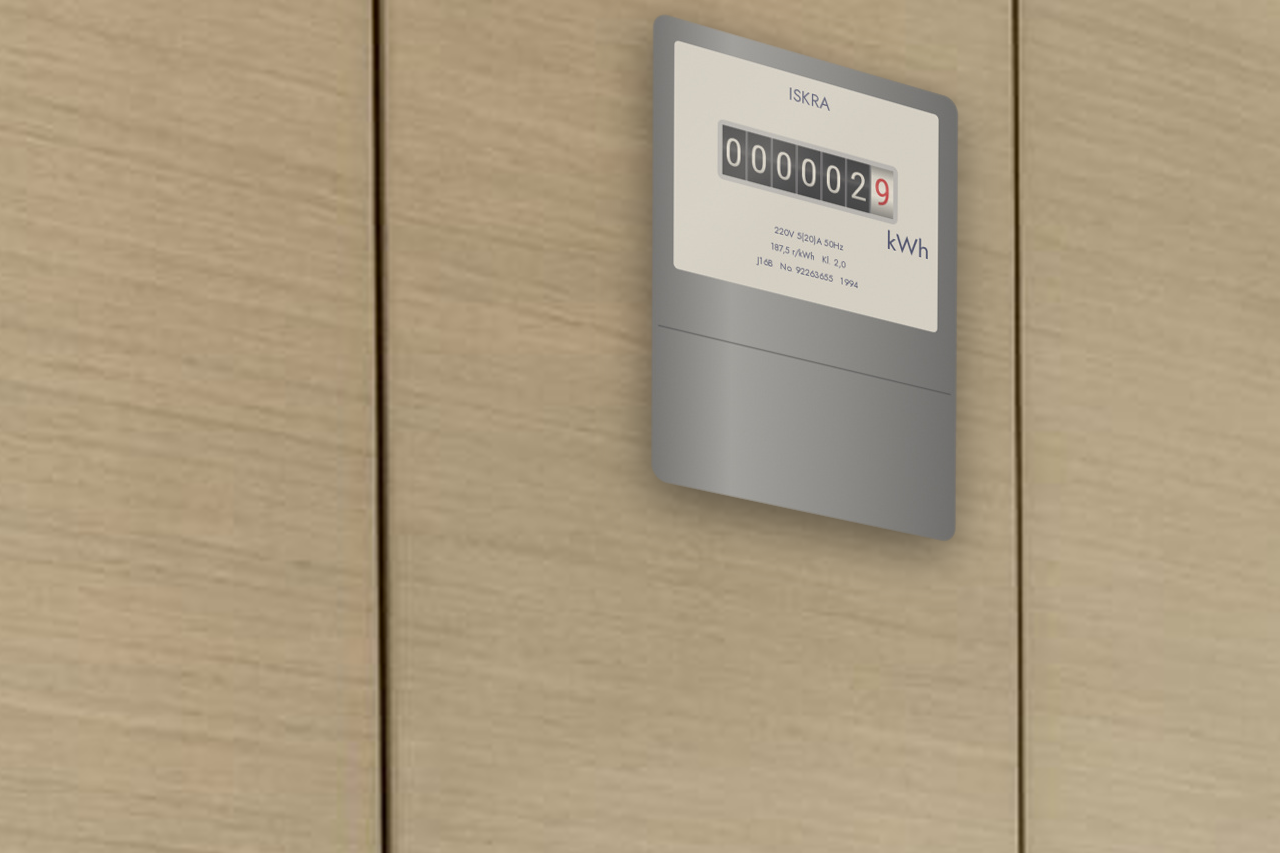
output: 2.9 kWh
